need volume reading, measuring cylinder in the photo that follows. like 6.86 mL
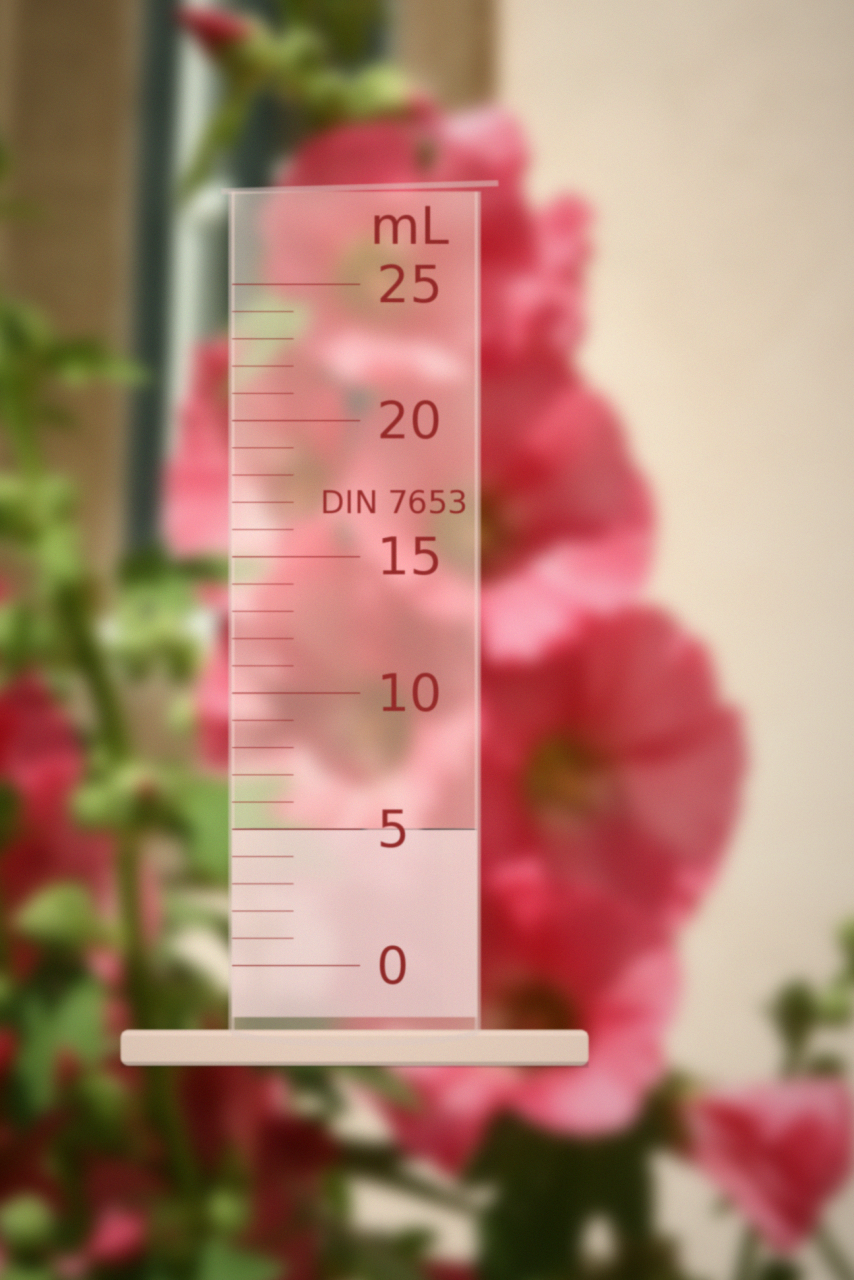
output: 5 mL
